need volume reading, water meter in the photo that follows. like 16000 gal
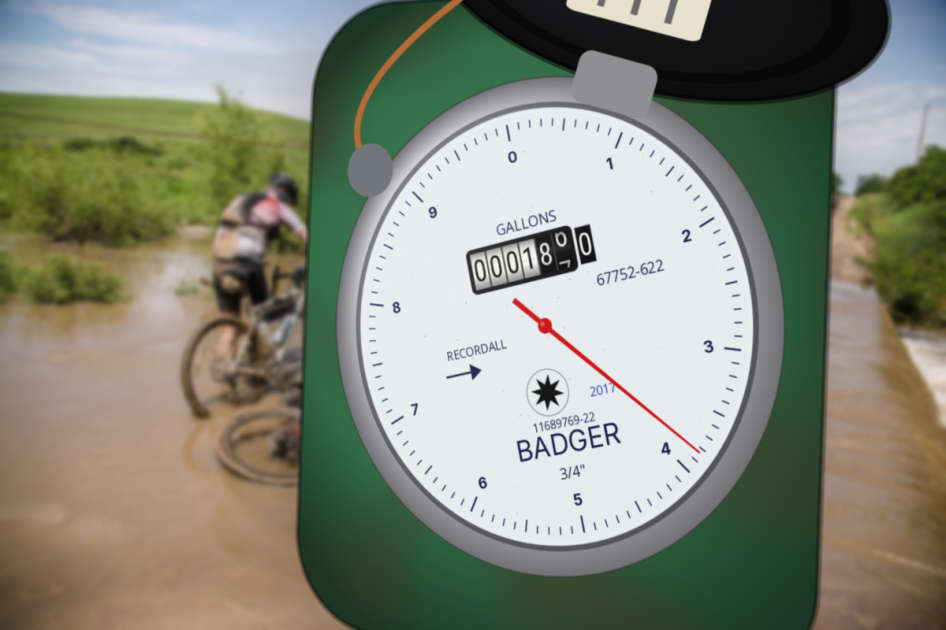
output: 1863.8 gal
